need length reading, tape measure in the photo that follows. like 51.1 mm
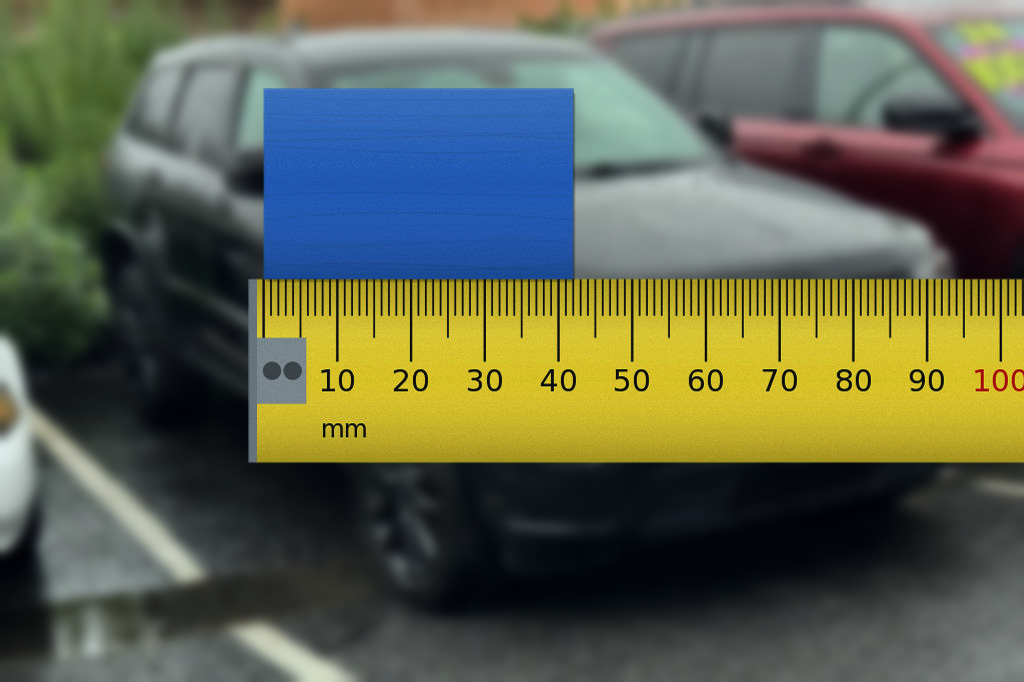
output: 42 mm
